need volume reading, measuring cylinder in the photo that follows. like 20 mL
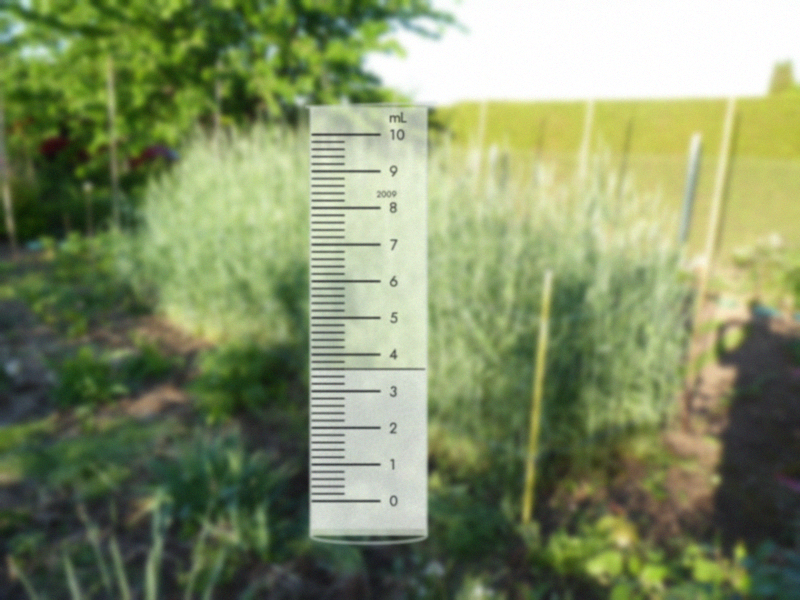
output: 3.6 mL
